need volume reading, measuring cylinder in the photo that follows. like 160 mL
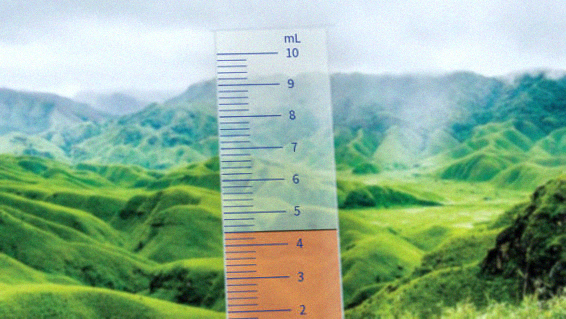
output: 4.4 mL
